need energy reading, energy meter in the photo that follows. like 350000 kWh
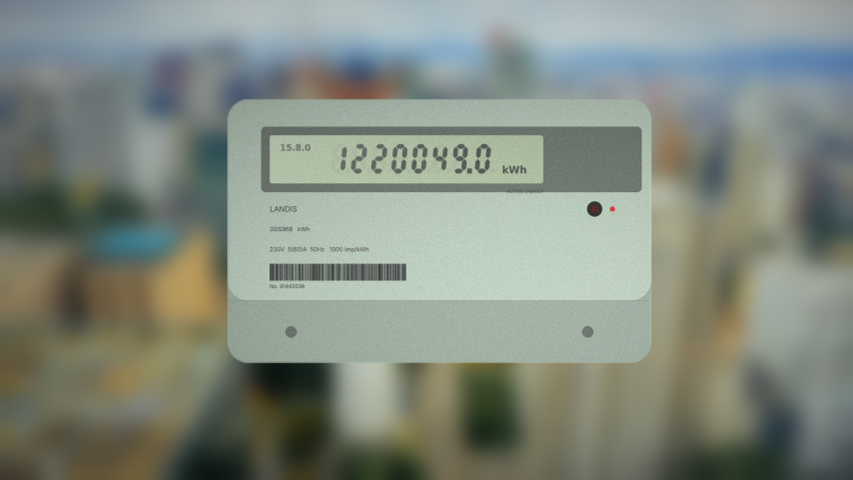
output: 1220049.0 kWh
